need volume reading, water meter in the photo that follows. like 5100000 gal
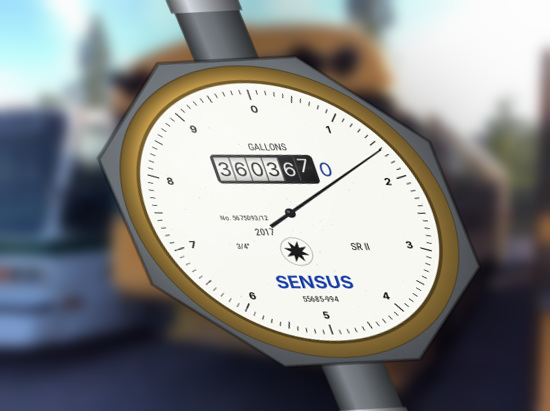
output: 3603671.6 gal
